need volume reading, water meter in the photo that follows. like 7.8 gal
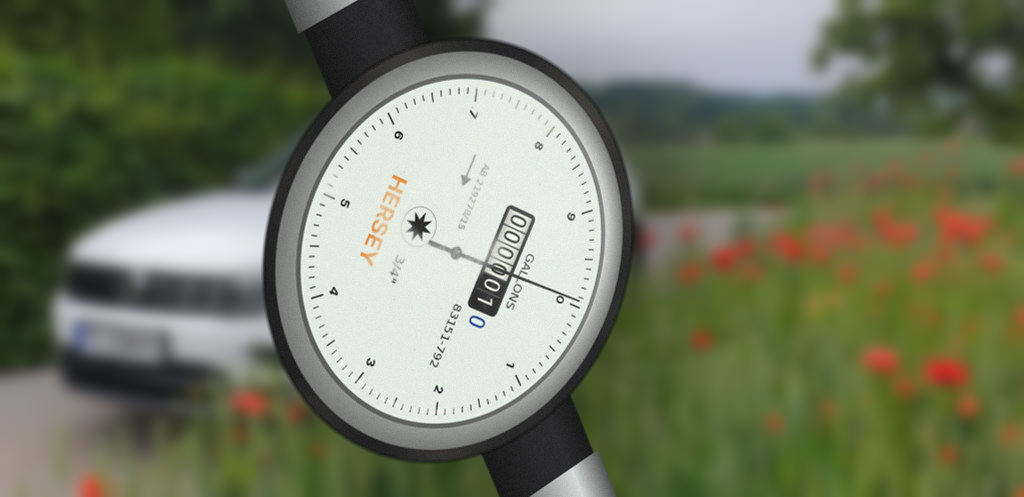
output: 9.9 gal
